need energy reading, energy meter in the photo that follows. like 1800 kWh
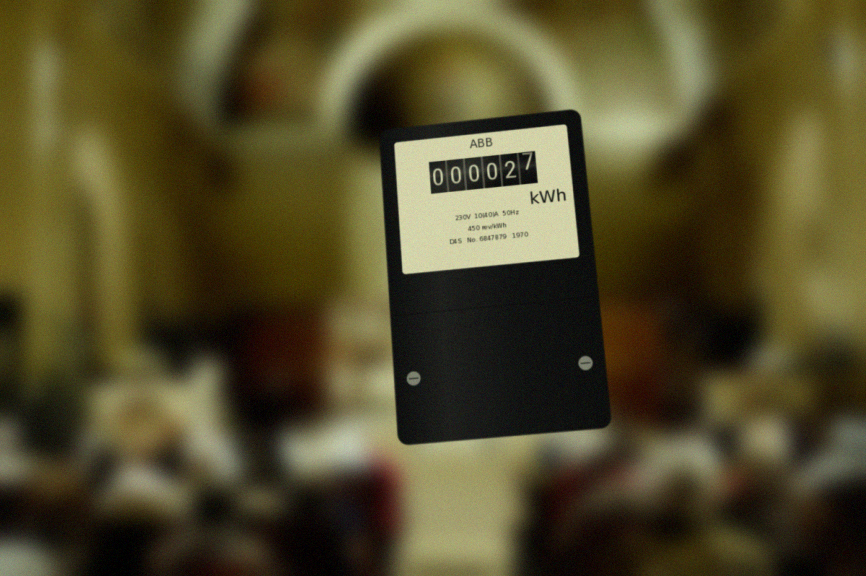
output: 27 kWh
